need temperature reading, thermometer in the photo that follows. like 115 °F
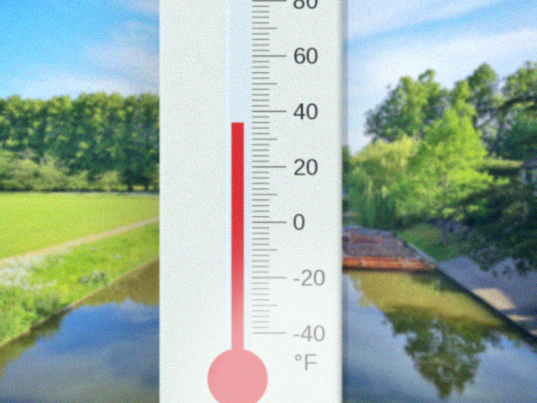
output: 36 °F
